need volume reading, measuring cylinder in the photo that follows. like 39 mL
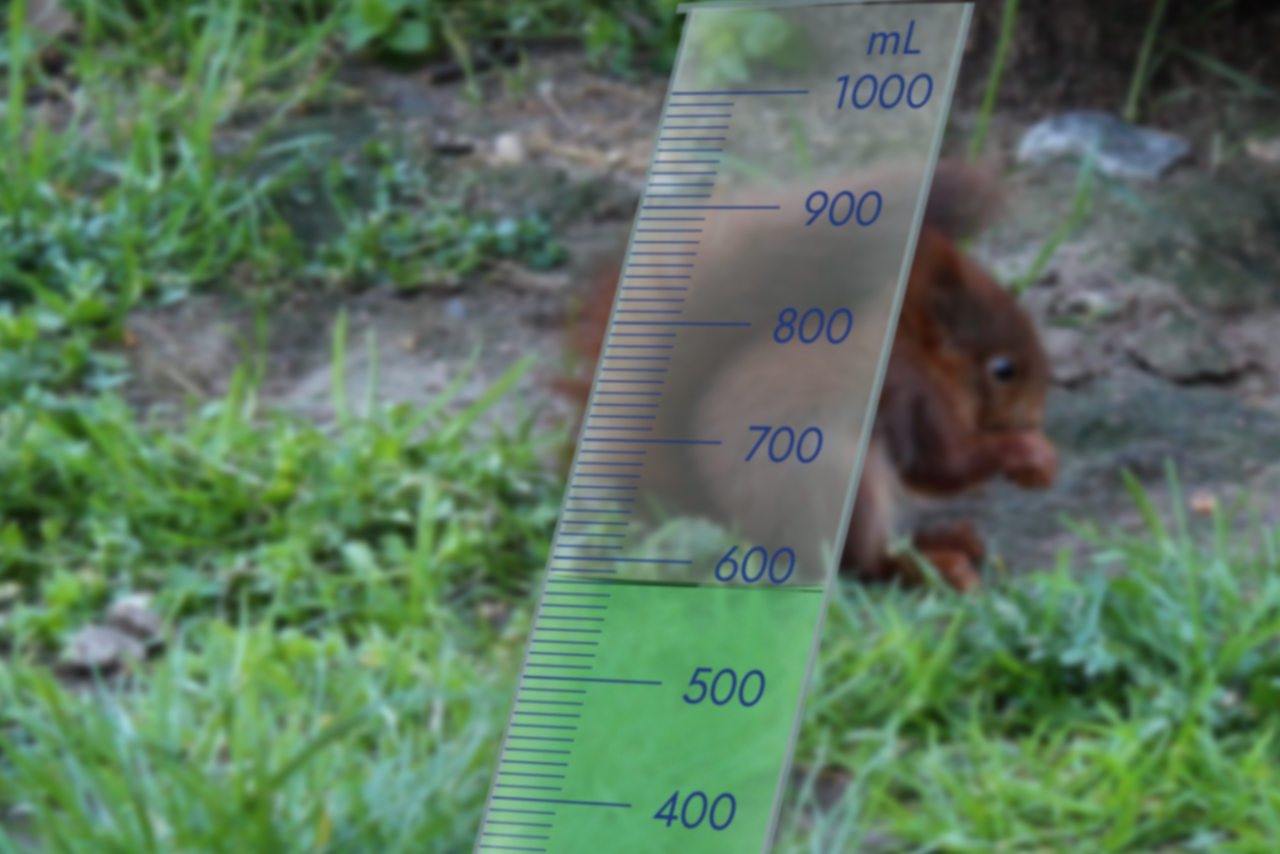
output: 580 mL
